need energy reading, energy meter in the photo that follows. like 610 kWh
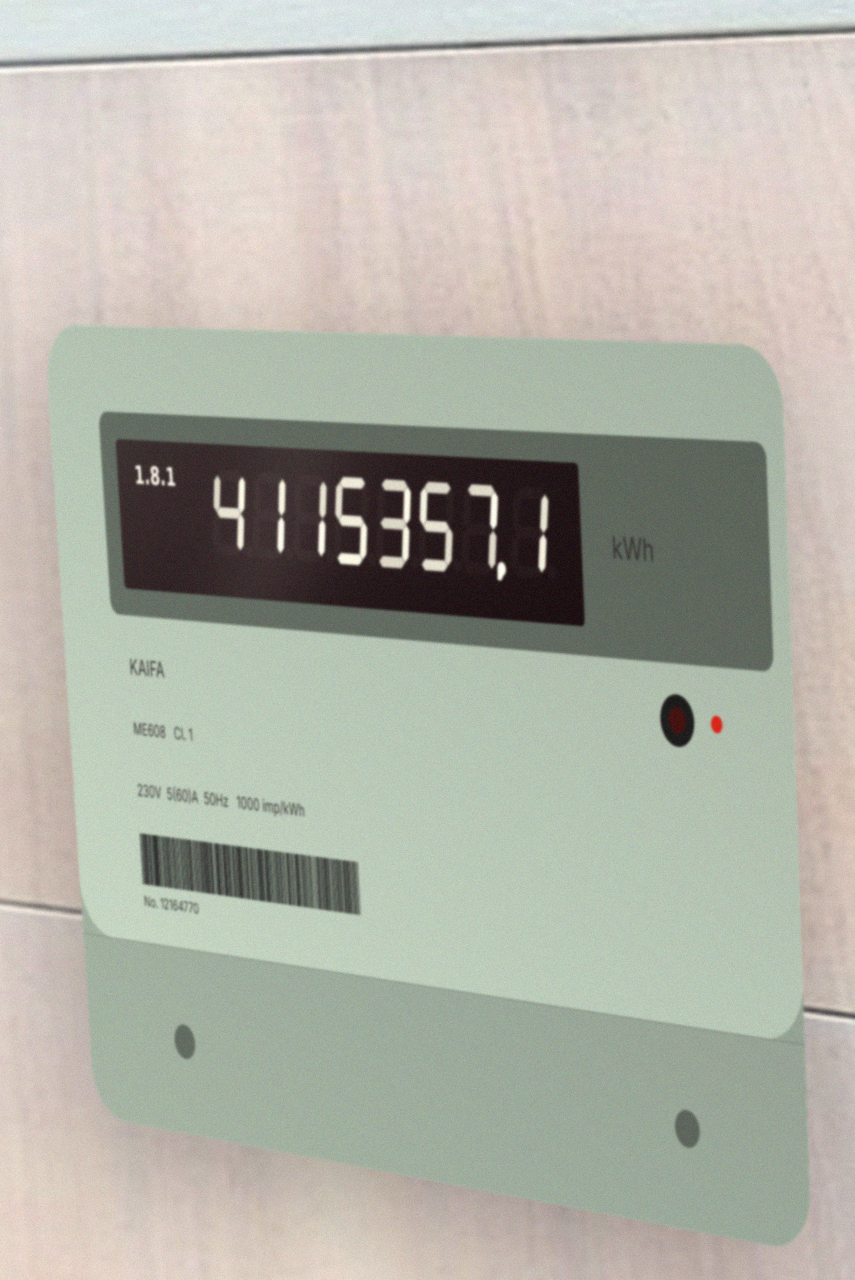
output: 4115357.1 kWh
